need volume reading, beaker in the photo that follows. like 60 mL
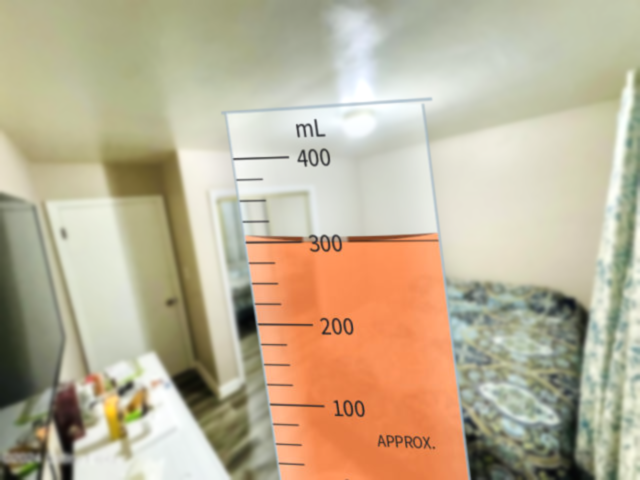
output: 300 mL
